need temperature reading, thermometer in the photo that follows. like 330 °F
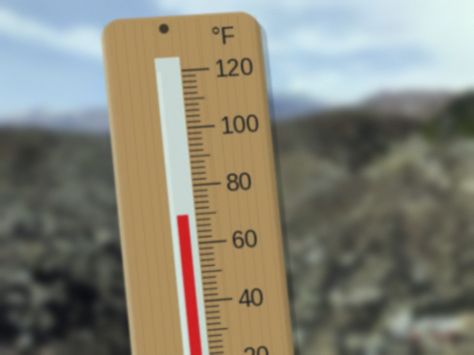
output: 70 °F
